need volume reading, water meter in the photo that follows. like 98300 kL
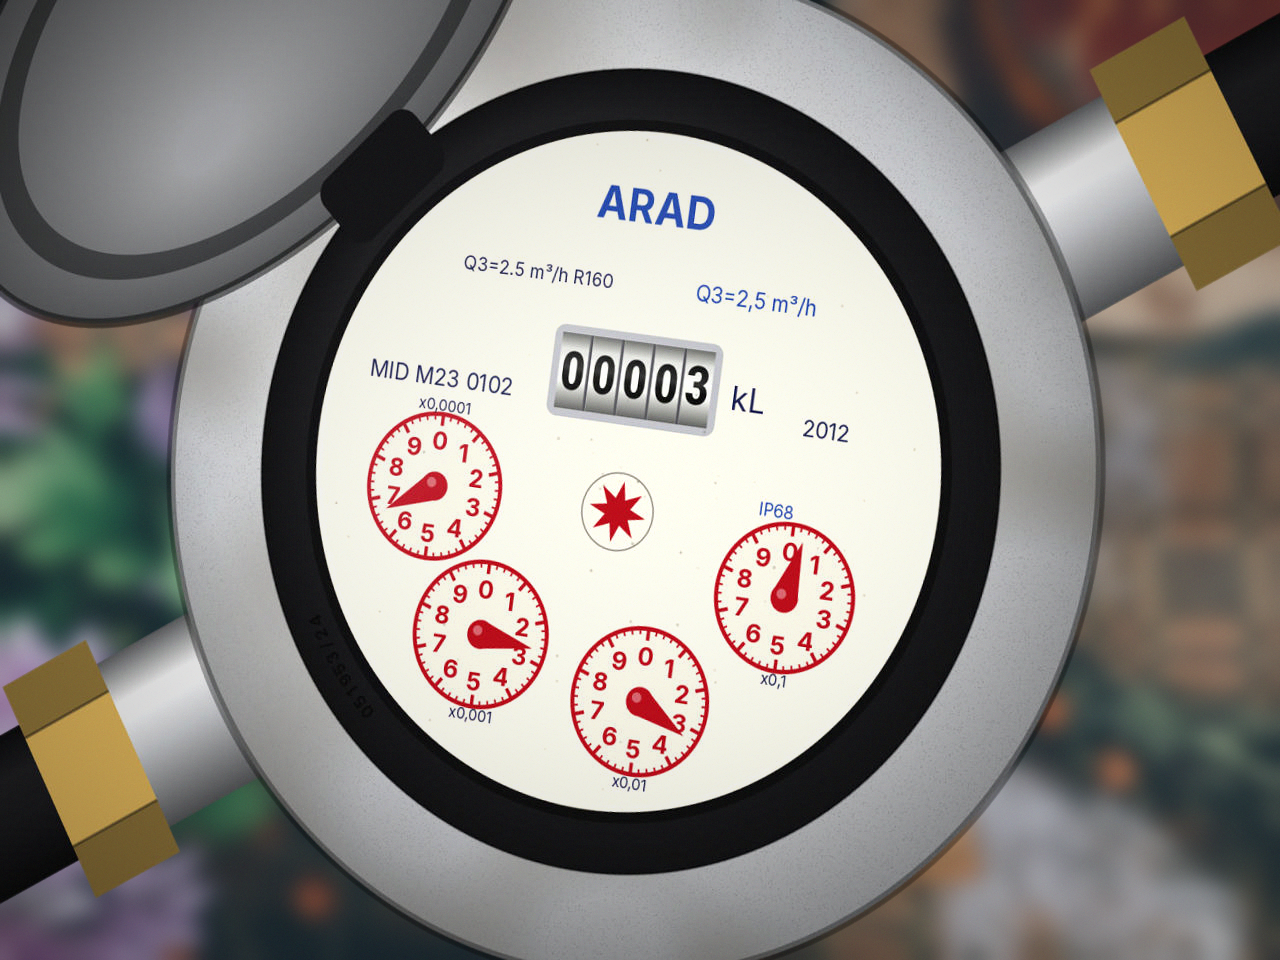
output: 3.0326 kL
